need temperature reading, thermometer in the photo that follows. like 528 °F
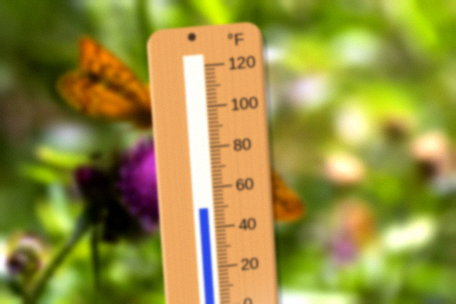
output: 50 °F
